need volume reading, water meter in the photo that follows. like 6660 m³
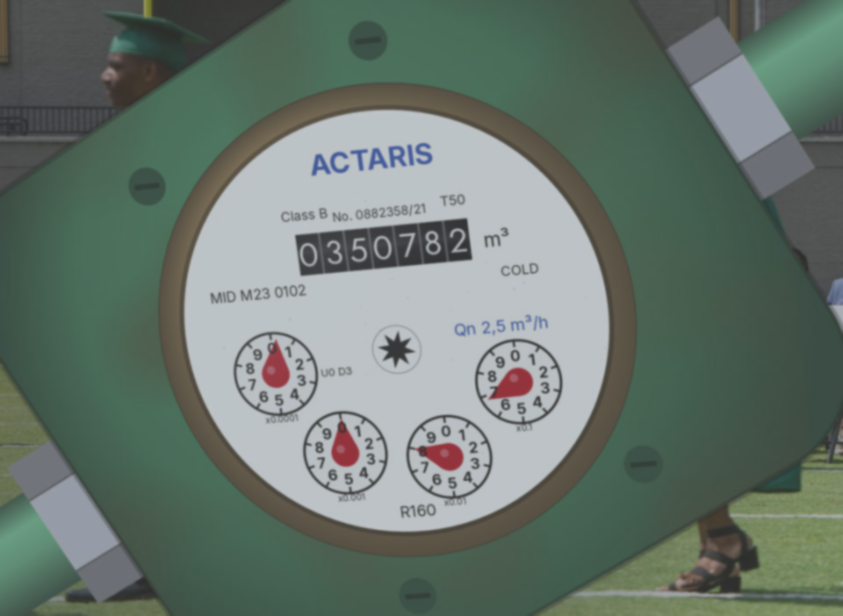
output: 350782.6800 m³
